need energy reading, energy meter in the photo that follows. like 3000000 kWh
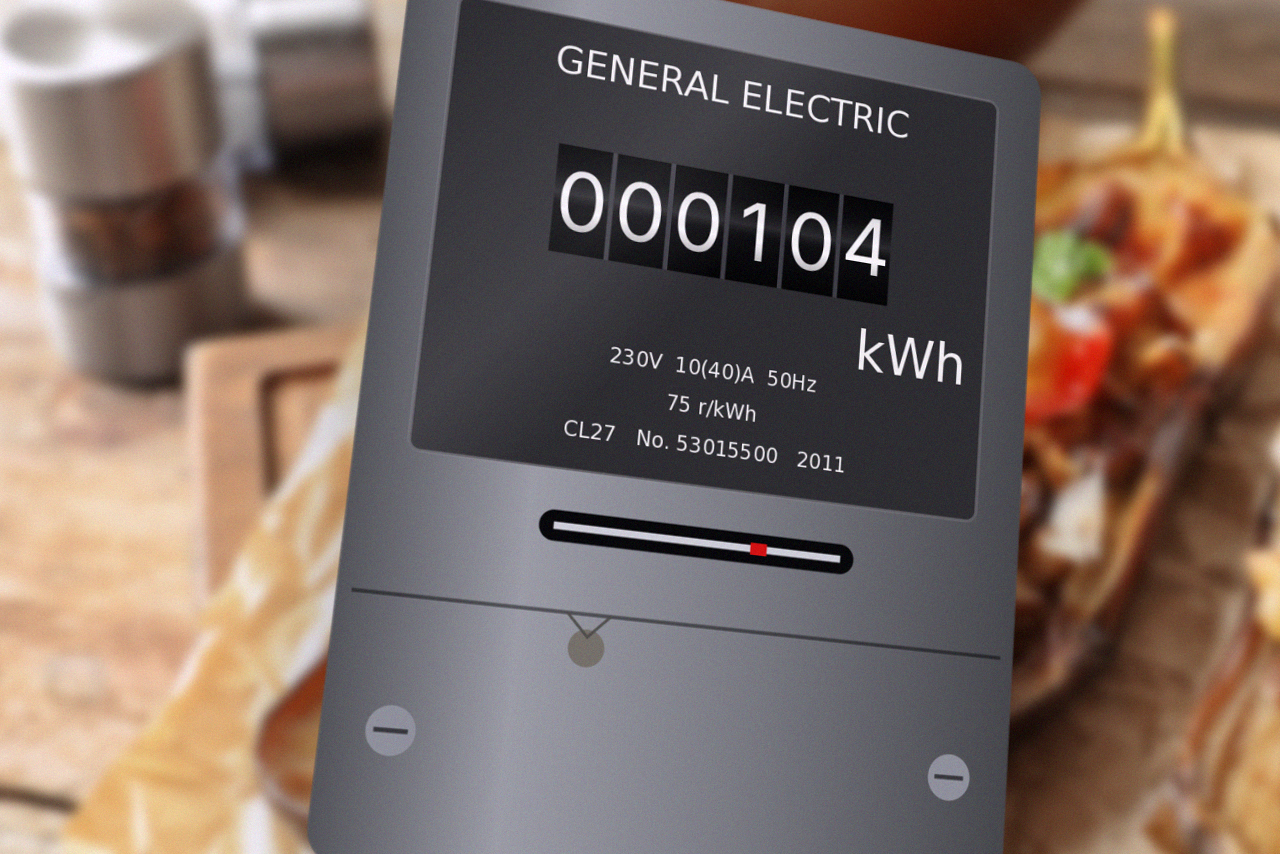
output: 104 kWh
